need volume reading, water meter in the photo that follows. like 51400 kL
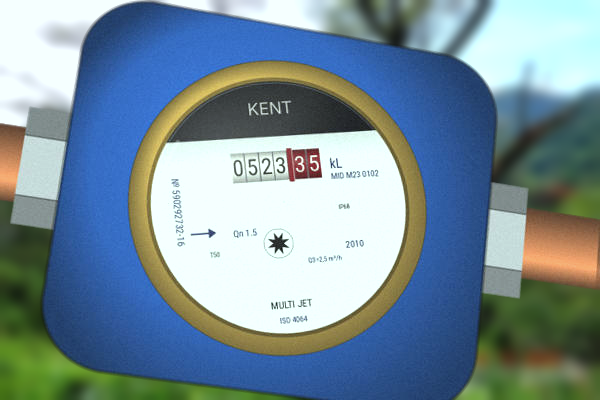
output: 523.35 kL
